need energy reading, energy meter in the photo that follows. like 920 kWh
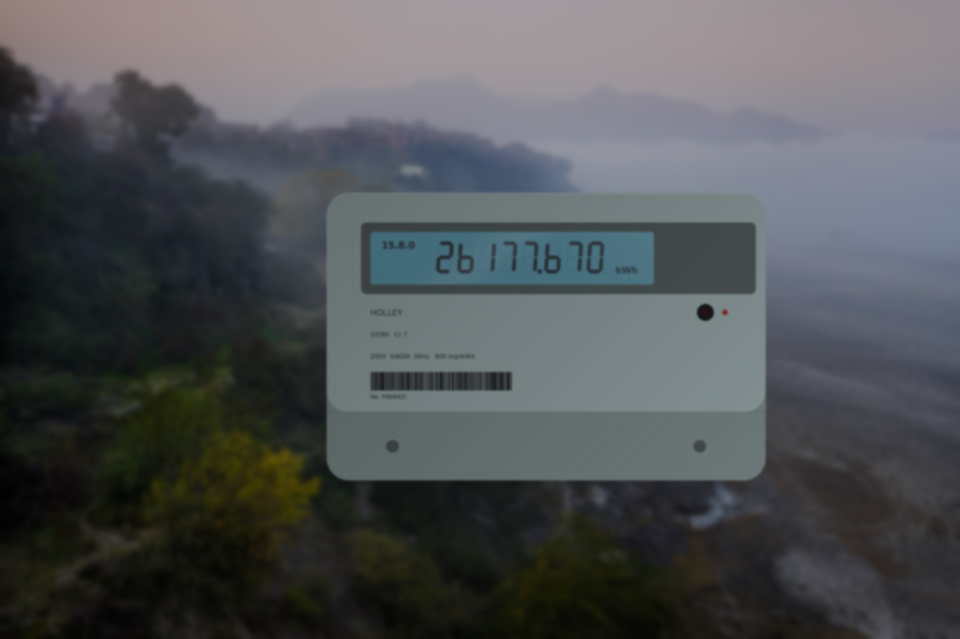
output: 26177.670 kWh
